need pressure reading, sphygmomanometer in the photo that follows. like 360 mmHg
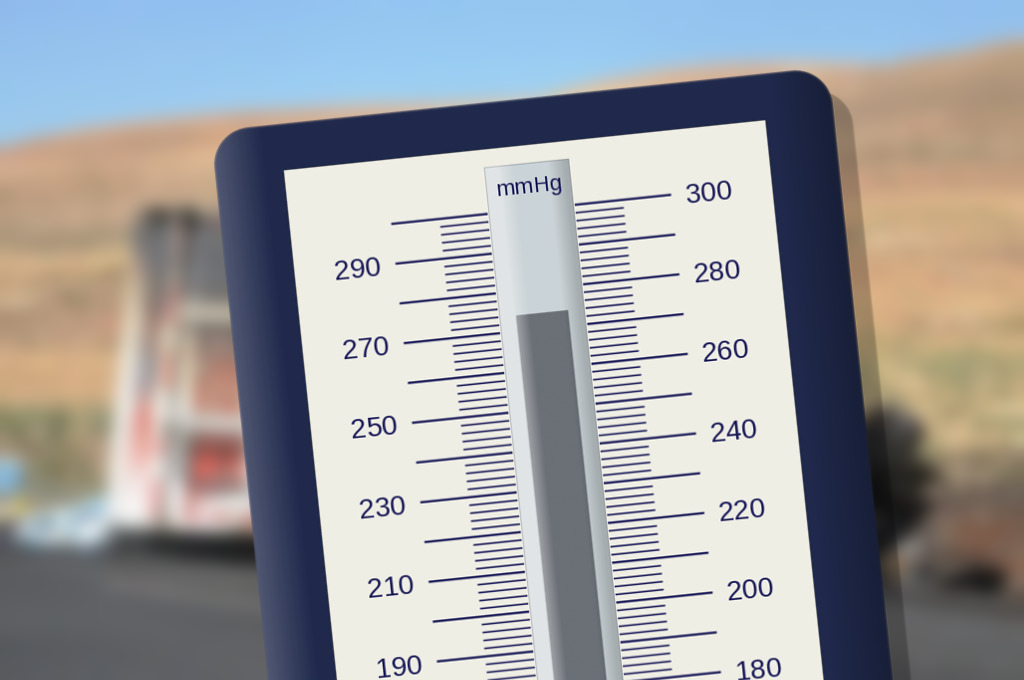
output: 274 mmHg
